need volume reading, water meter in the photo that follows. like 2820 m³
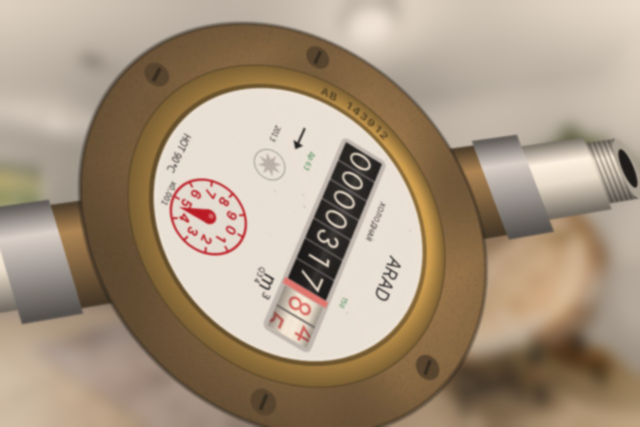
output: 317.844 m³
